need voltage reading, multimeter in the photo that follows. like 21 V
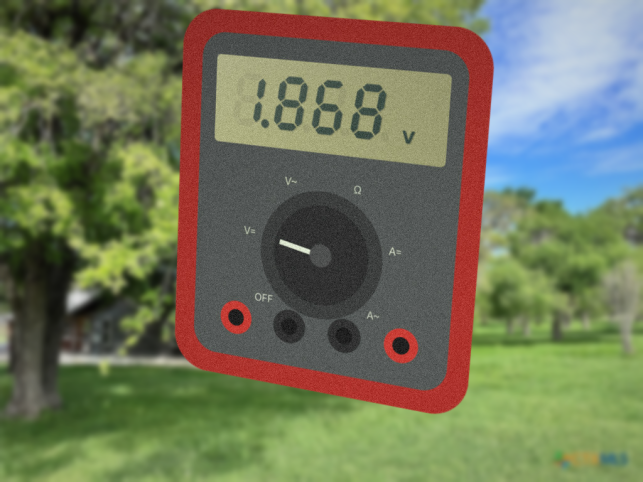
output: 1.868 V
